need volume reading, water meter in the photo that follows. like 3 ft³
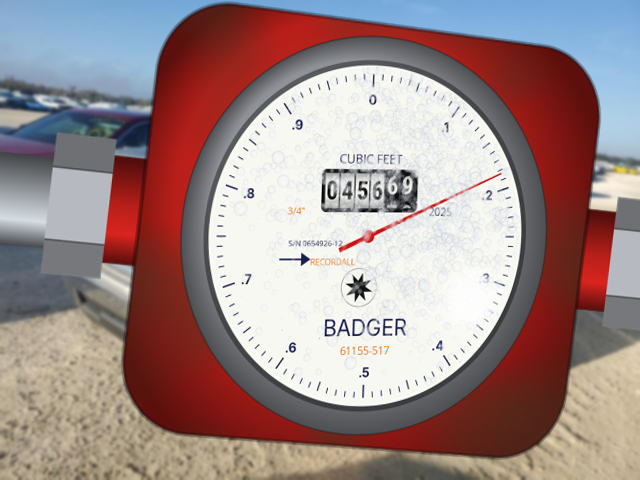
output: 45669.18 ft³
